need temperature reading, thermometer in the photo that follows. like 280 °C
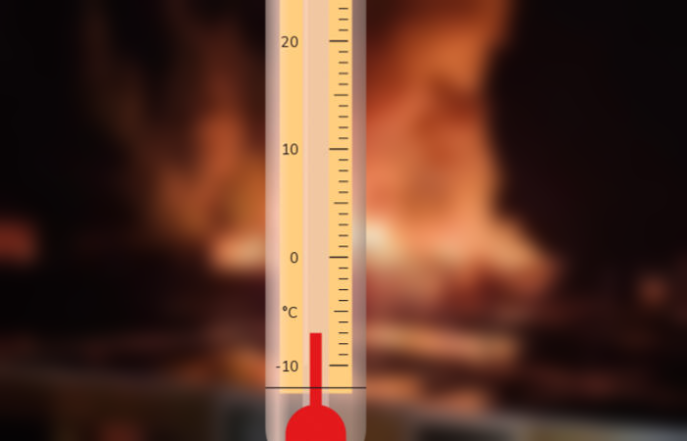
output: -7 °C
